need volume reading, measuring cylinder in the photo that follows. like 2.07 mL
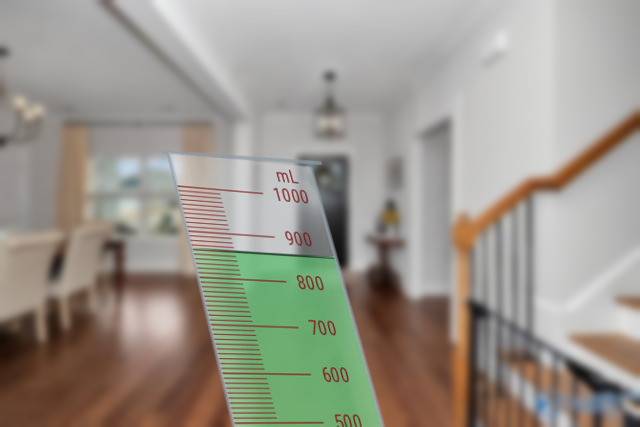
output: 860 mL
